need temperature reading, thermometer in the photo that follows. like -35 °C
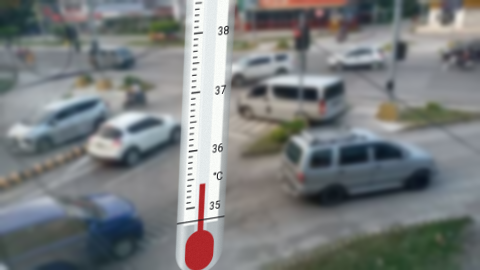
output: 35.4 °C
